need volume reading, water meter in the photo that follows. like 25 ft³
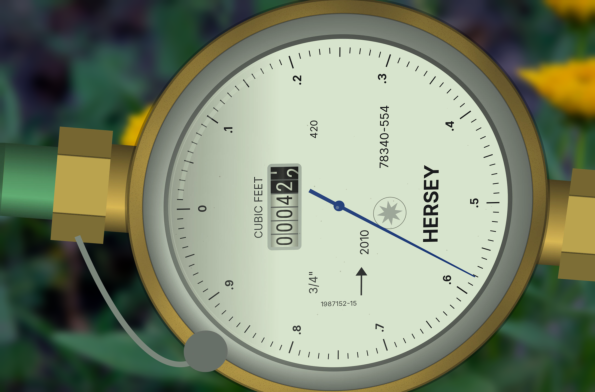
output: 421.58 ft³
